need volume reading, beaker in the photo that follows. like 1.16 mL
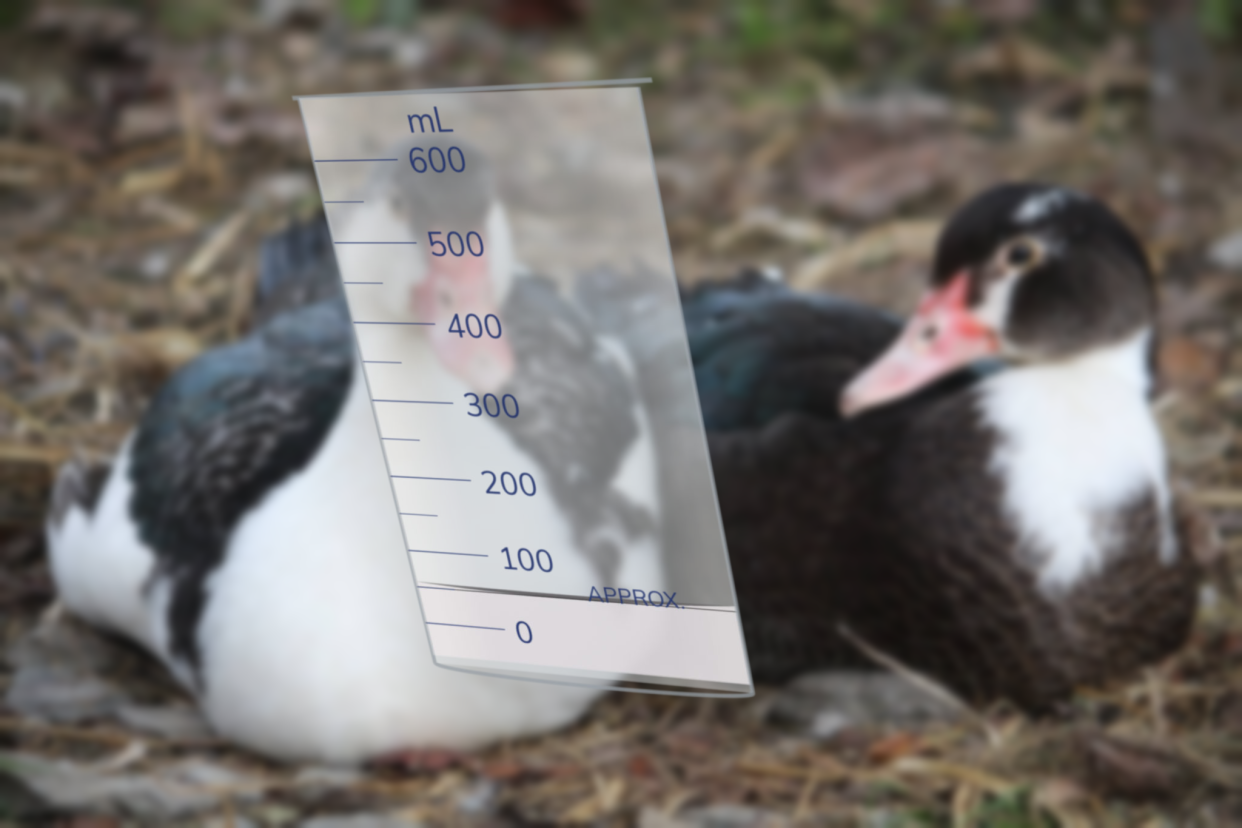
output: 50 mL
